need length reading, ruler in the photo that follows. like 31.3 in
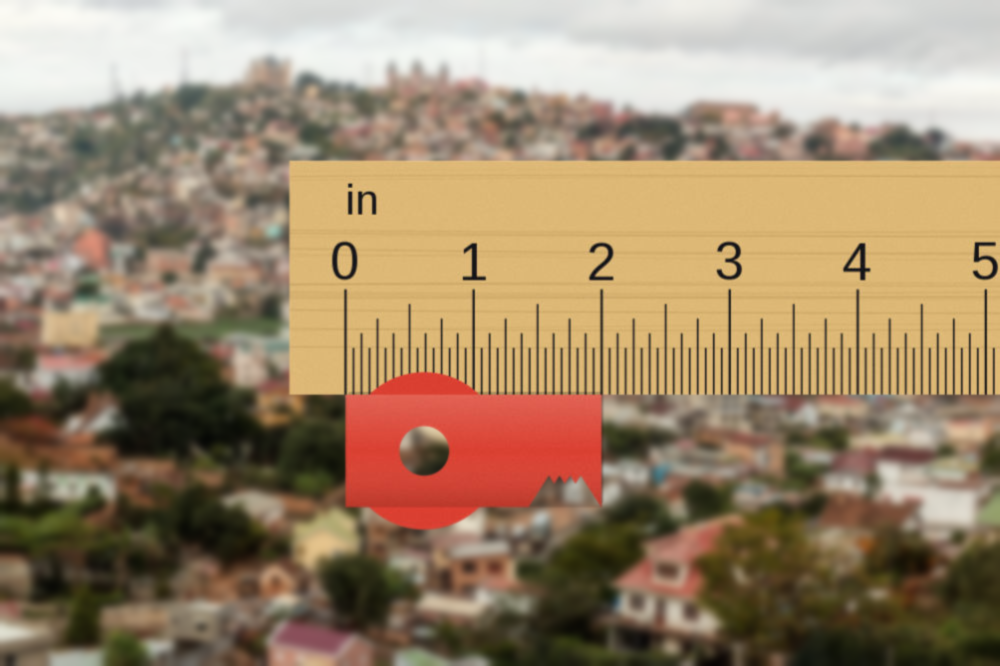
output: 2 in
